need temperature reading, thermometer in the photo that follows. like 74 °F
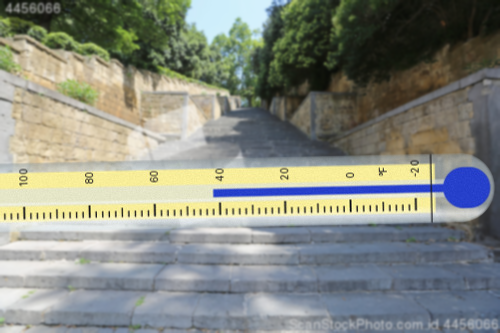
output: 42 °F
